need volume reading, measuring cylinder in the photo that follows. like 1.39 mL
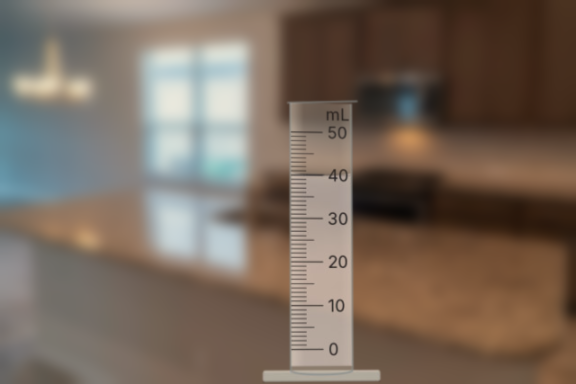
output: 40 mL
